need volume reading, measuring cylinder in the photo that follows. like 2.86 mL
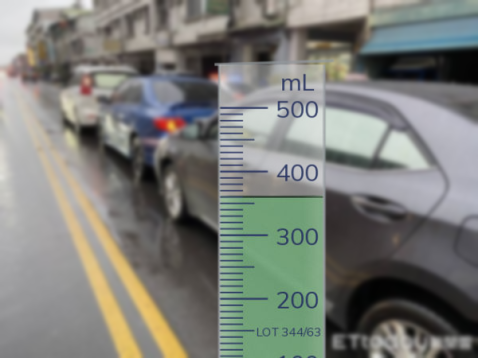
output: 360 mL
